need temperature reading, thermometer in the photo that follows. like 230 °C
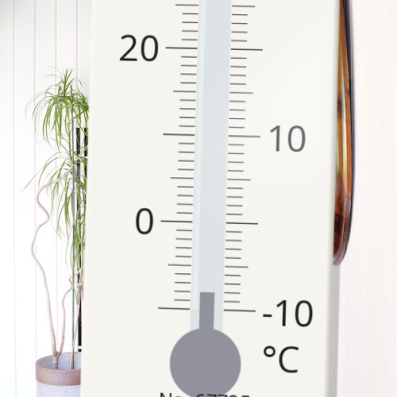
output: -8 °C
